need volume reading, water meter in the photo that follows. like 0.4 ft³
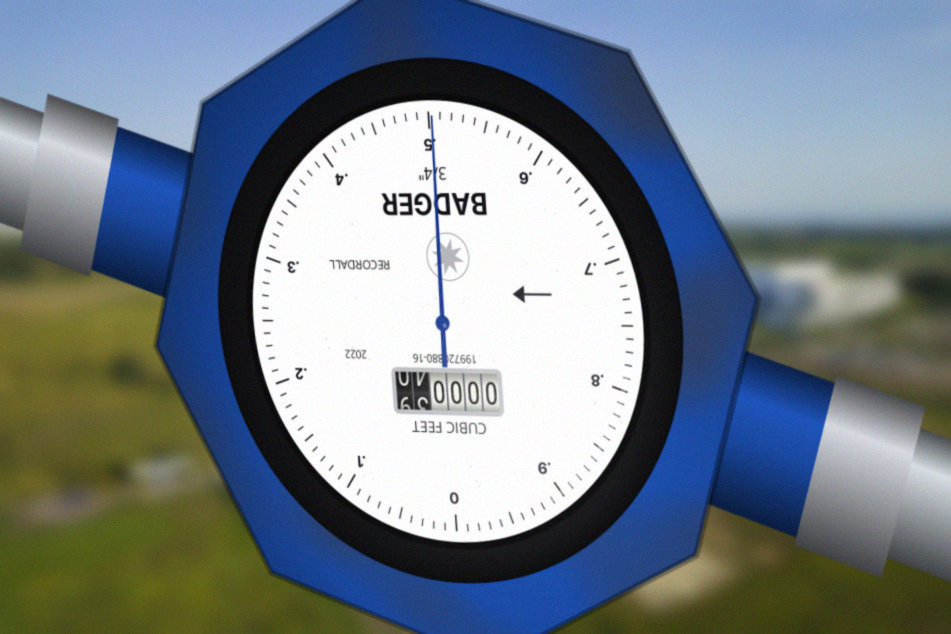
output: 39.50 ft³
